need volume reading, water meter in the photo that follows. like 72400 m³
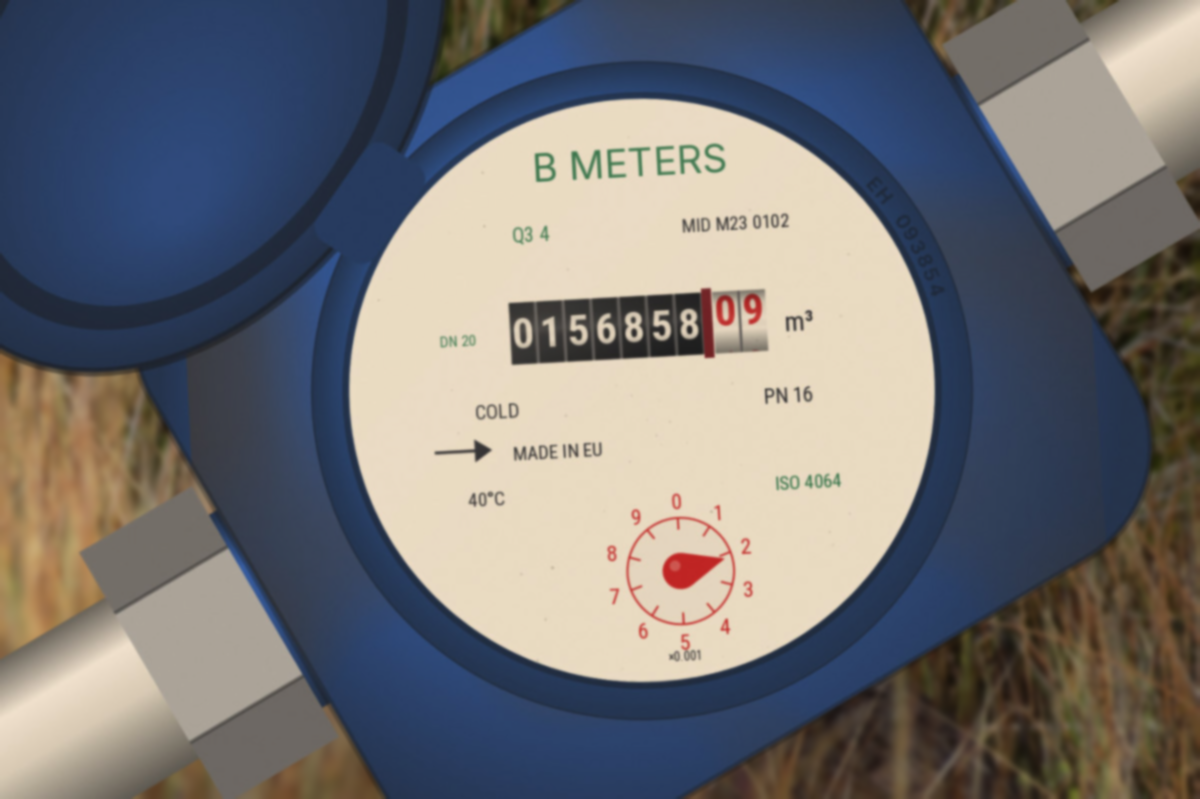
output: 156858.092 m³
